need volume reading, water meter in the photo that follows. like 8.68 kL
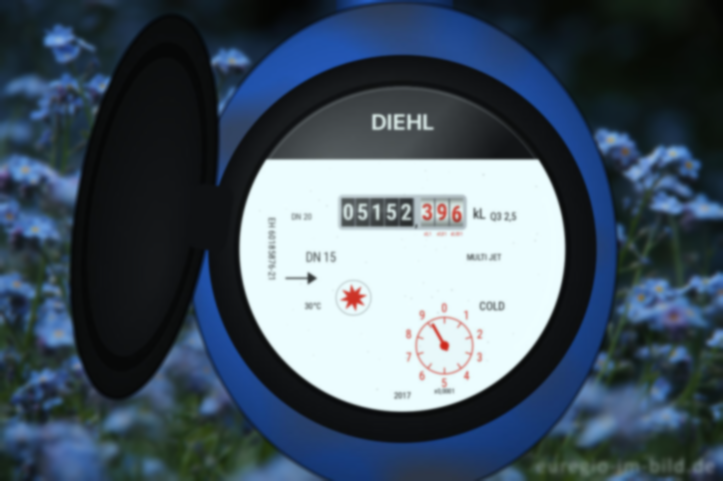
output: 5152.3959 kL
